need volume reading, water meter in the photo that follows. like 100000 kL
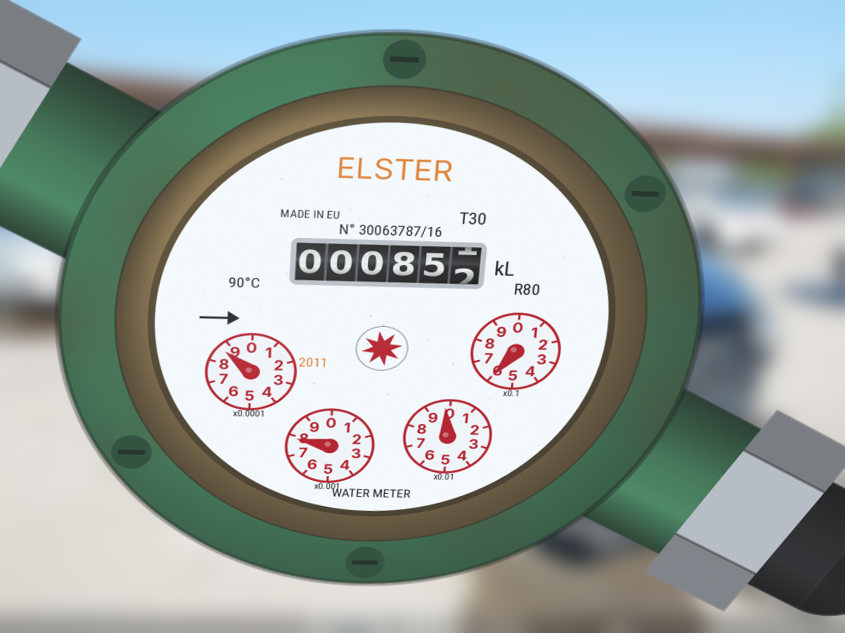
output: 851.5978 kL
